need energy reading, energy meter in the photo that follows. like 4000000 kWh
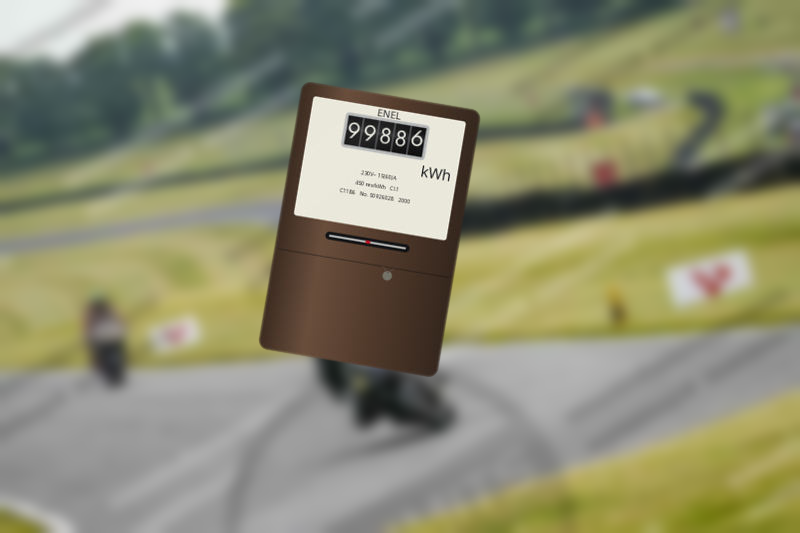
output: 99886 kWh
